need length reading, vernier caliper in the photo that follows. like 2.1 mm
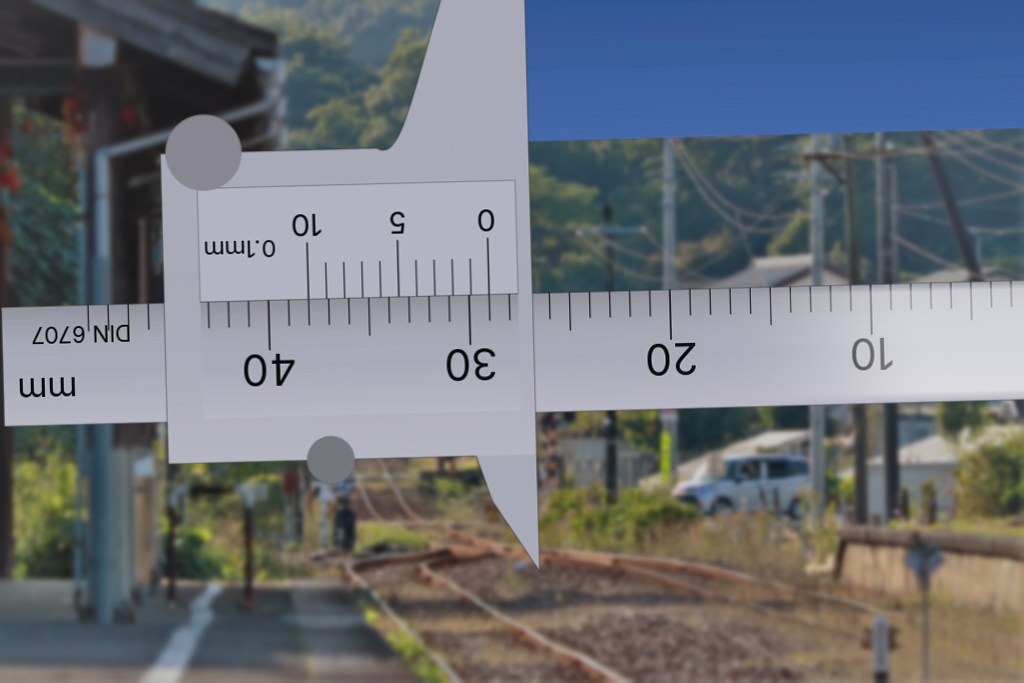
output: 29.0 mm
